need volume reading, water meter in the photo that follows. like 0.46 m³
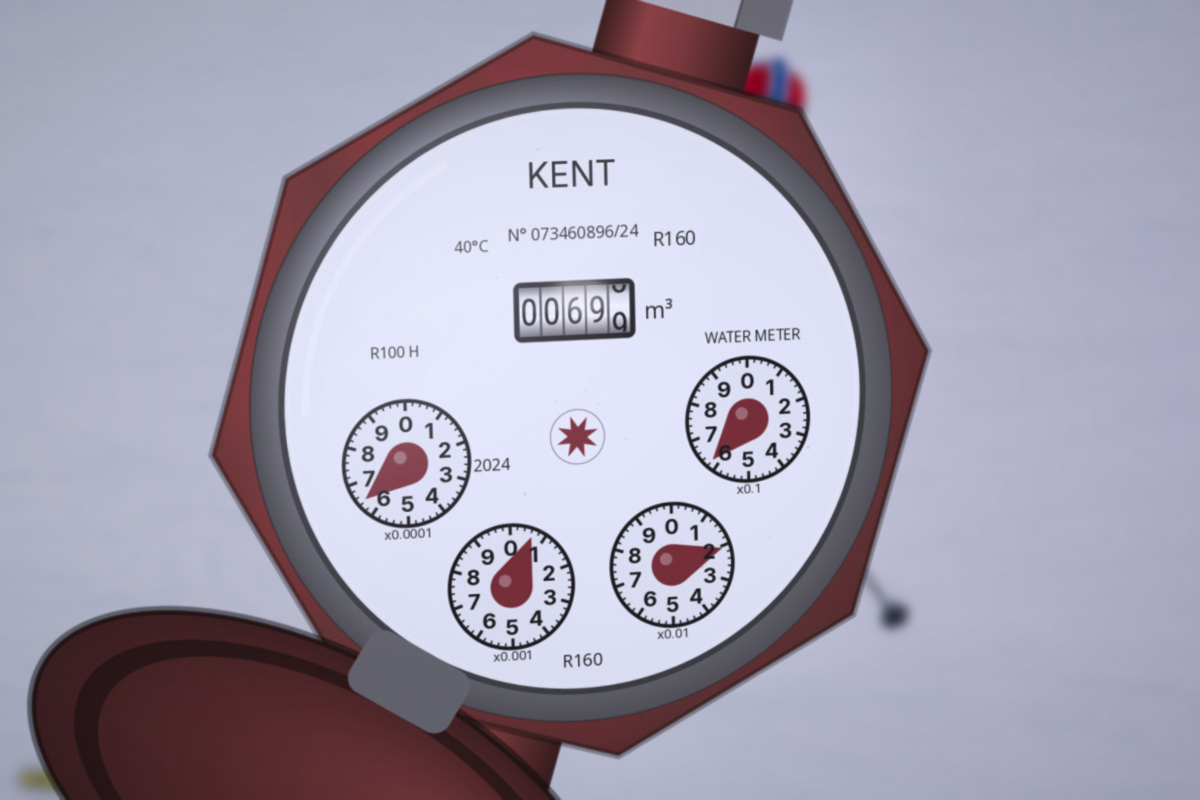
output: 698.6206 m³
